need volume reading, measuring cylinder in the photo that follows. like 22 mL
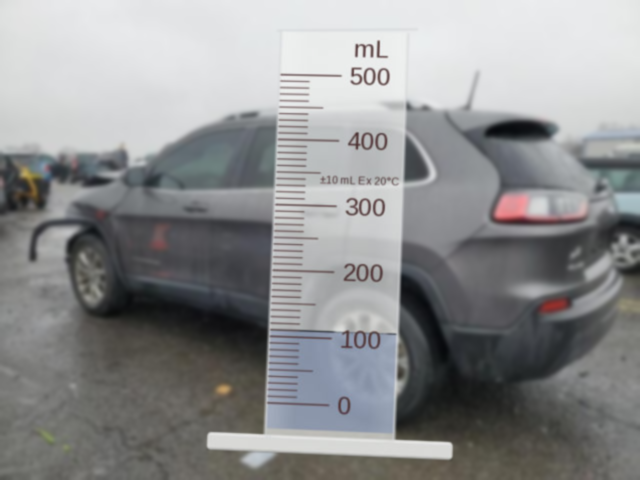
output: 110 mL
